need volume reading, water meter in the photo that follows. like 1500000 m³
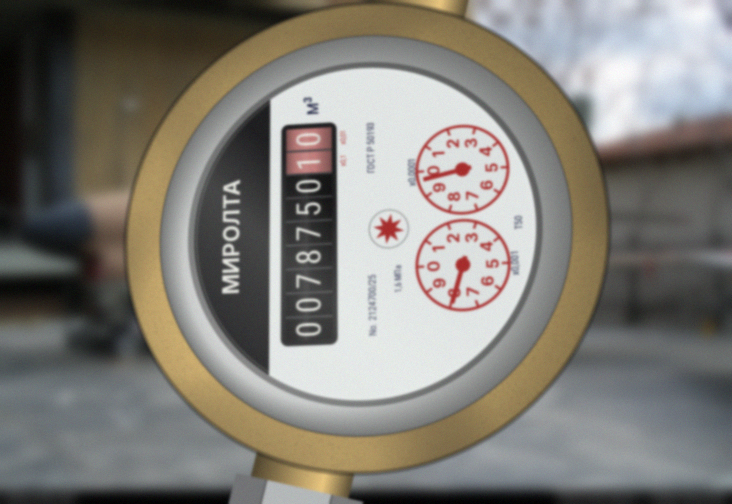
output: 78750.1079 m³
